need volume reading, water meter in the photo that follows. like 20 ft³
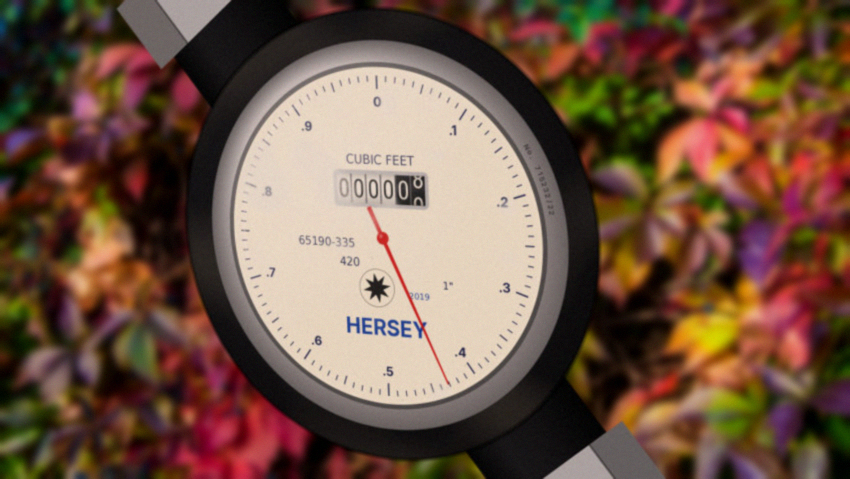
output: 8.43 ft³
